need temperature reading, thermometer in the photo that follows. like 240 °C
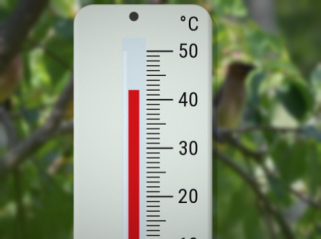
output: 42 °C
